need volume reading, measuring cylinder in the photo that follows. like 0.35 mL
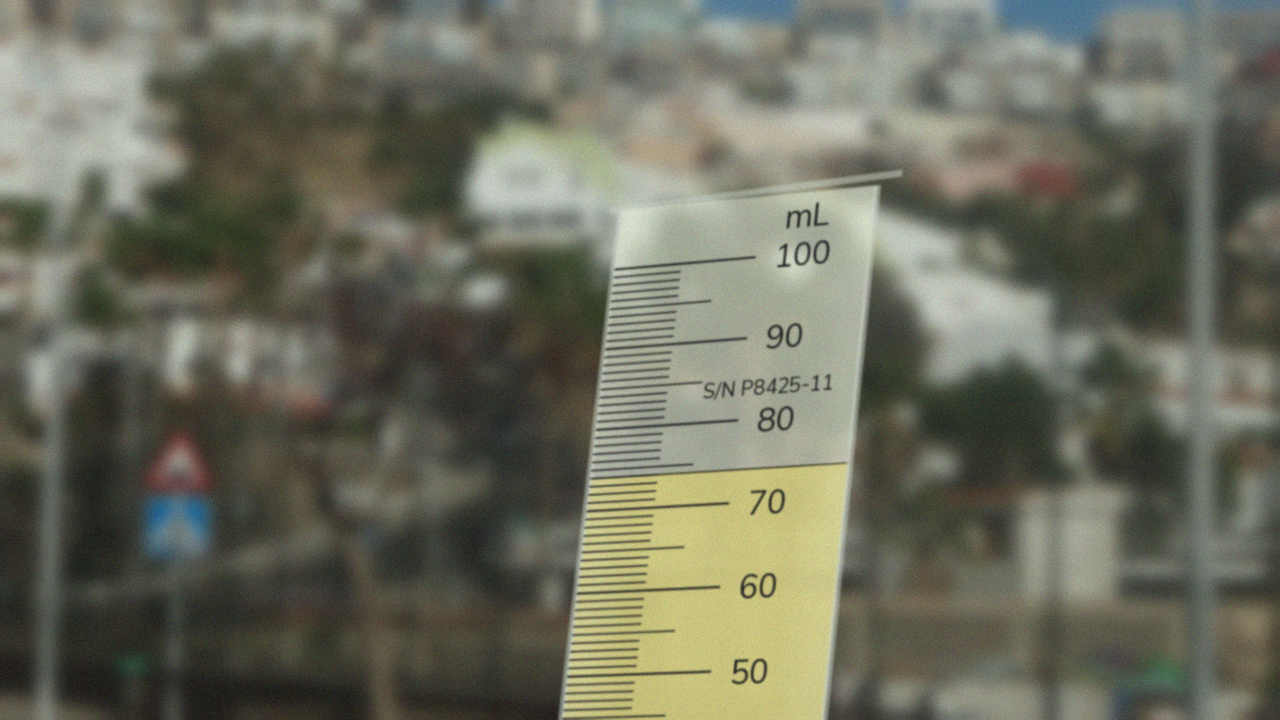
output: 74 mL
